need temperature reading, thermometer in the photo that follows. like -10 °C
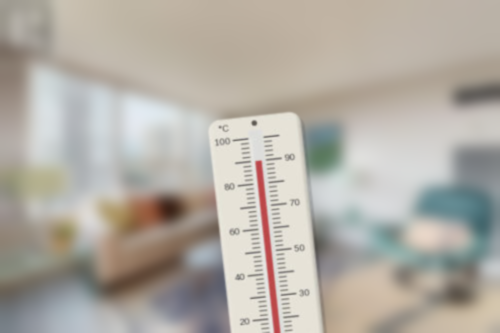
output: 90 °C
